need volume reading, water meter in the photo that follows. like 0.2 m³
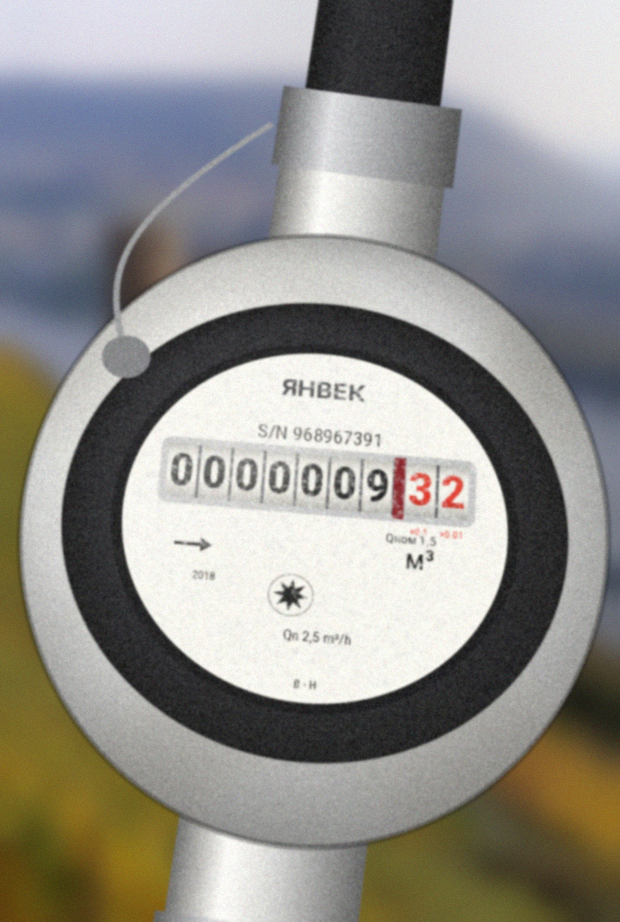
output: 9.32 m³
